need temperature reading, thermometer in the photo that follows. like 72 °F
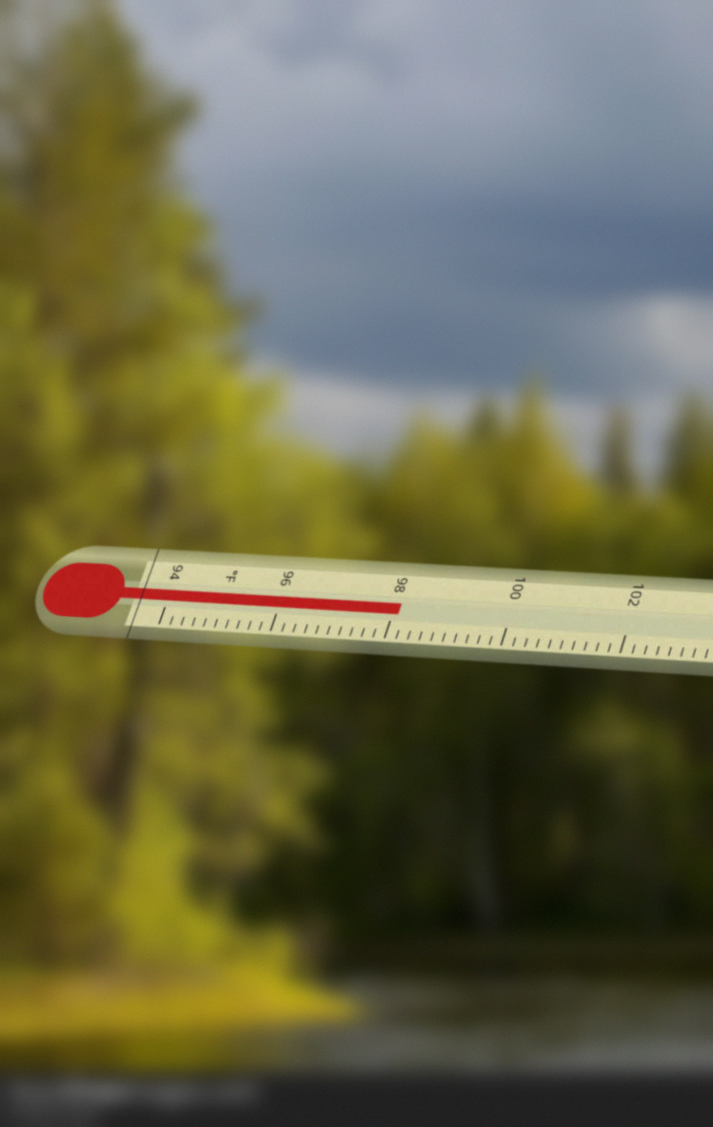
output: 98.1 °F
